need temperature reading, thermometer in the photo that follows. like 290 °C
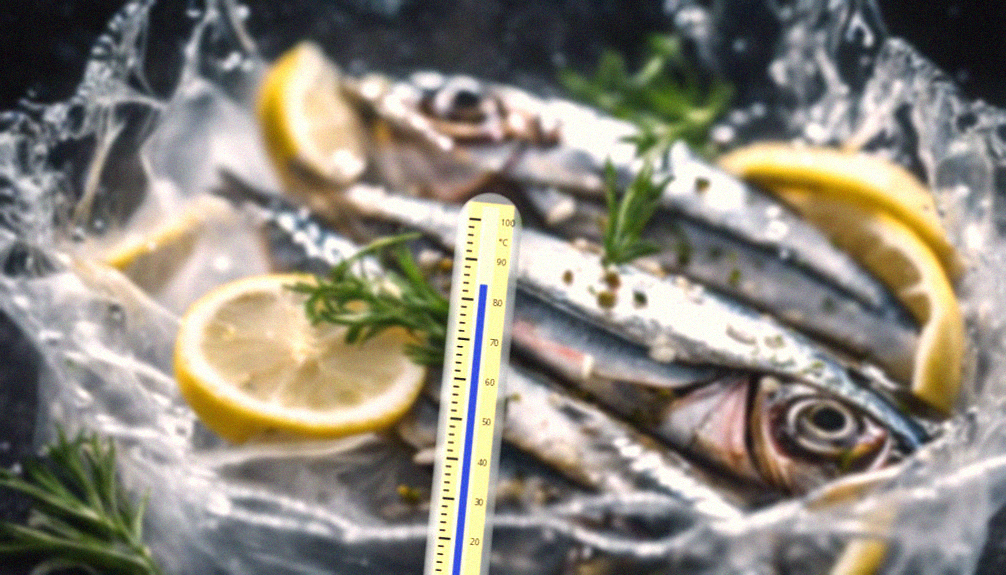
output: 84 °C
